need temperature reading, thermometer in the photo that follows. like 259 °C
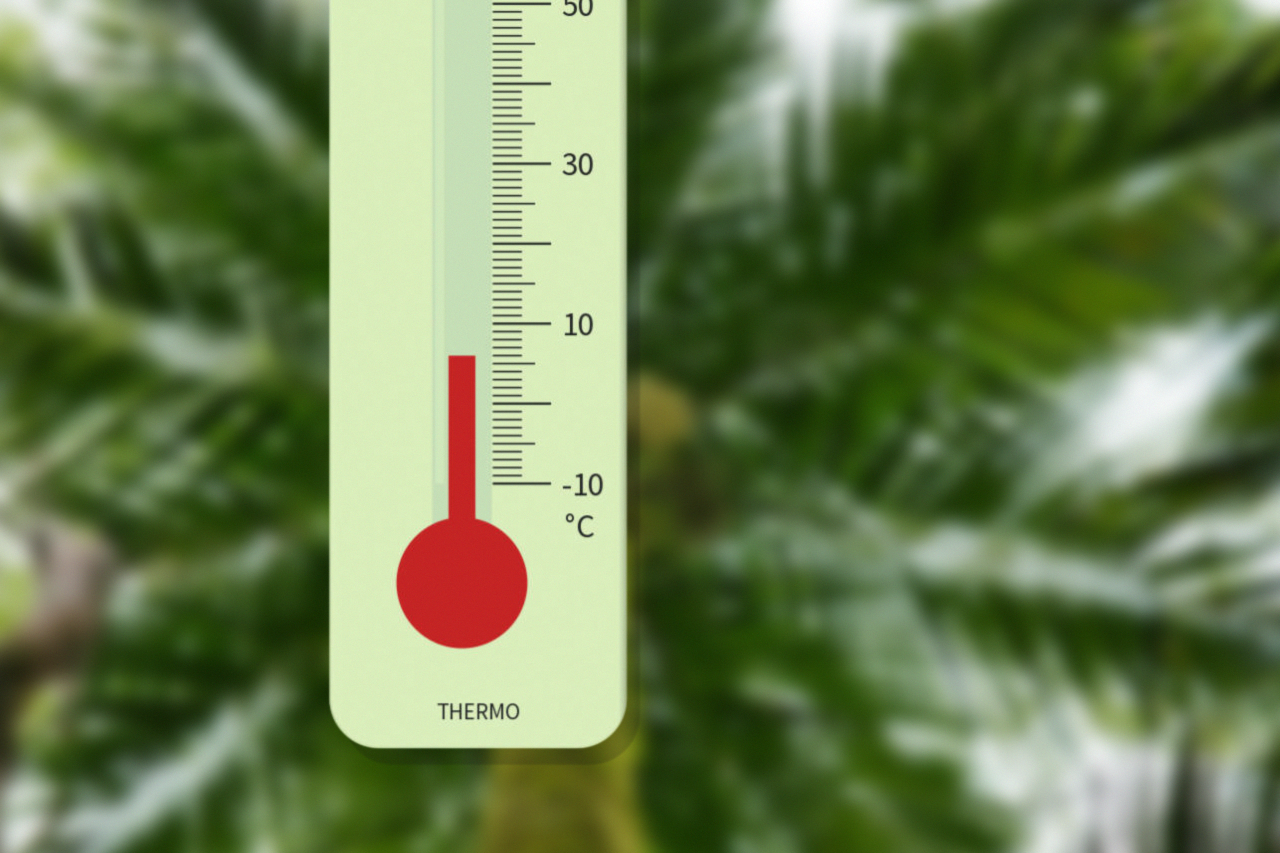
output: 6 °C
